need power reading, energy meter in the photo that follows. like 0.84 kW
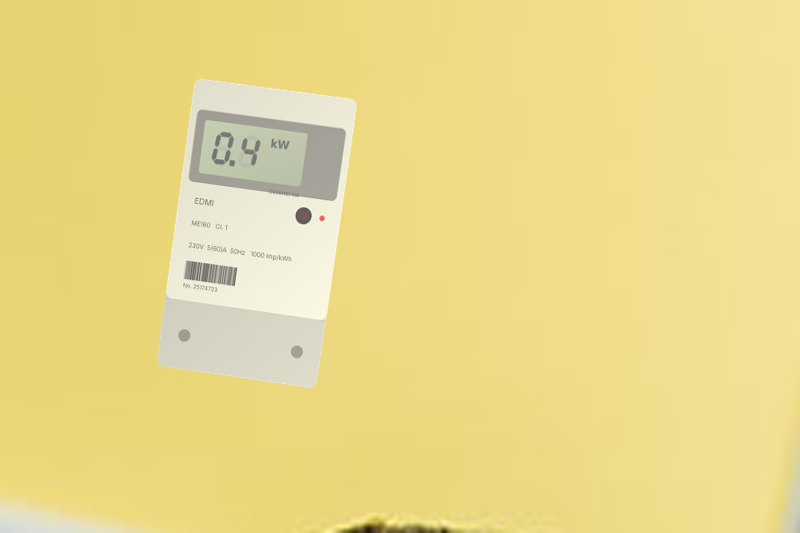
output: 0.4 kW
